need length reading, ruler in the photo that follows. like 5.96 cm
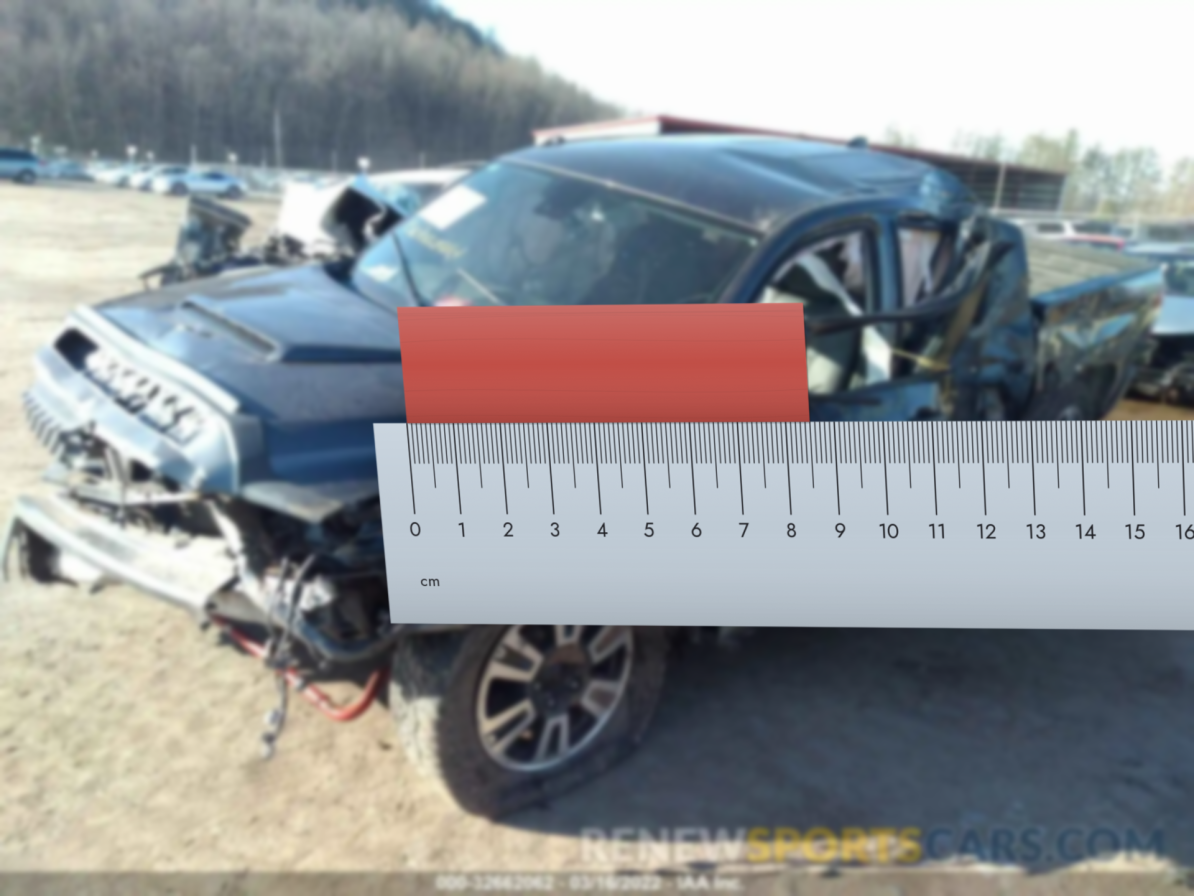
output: 8.5 cm
